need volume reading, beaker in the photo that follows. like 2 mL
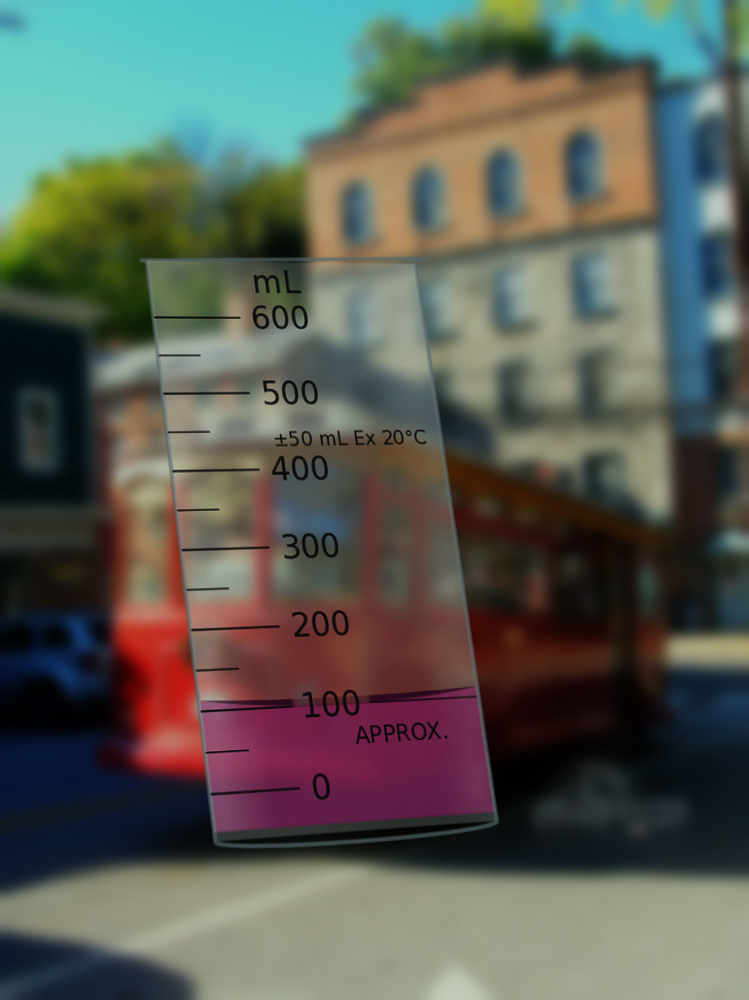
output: 100 mL
